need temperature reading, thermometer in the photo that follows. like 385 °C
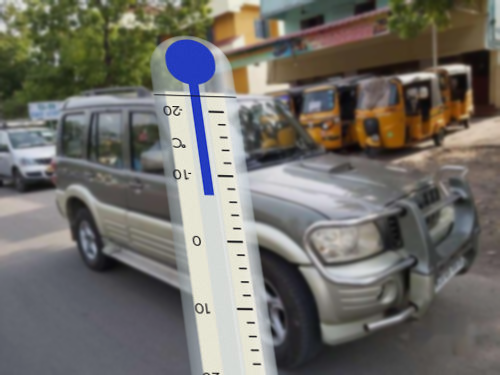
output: -7 °C
